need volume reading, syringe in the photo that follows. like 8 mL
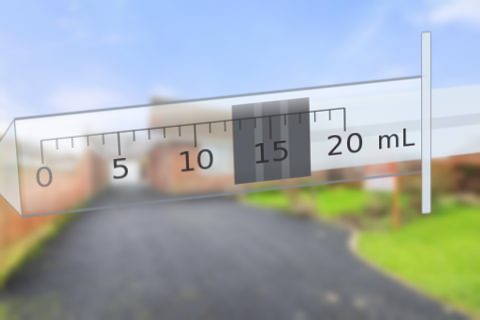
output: 12.5 mL
